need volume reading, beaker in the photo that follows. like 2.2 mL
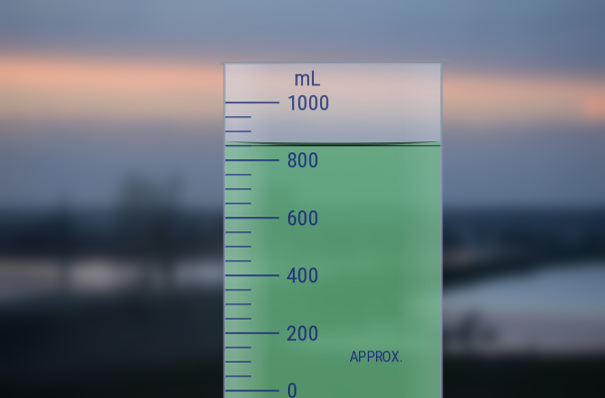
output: 850 mL
